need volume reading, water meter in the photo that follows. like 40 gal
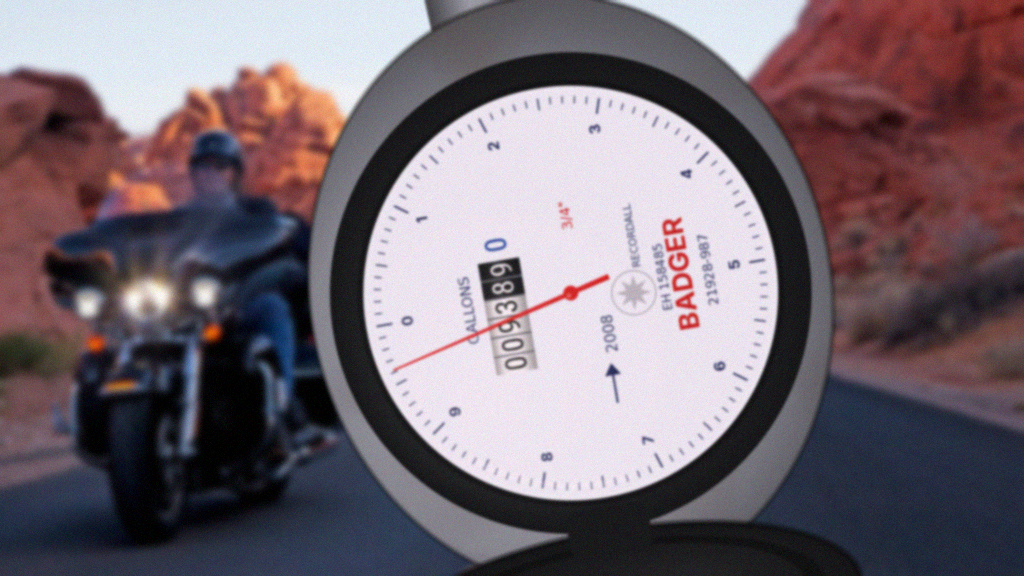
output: 93889.6 gal
